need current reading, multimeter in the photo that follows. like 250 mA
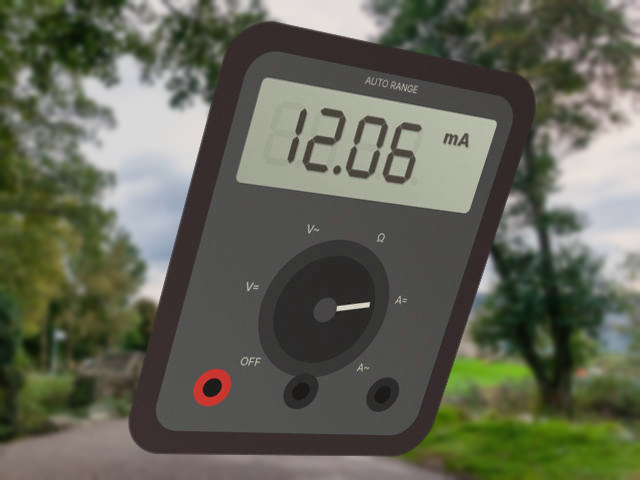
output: 12.06 mA
